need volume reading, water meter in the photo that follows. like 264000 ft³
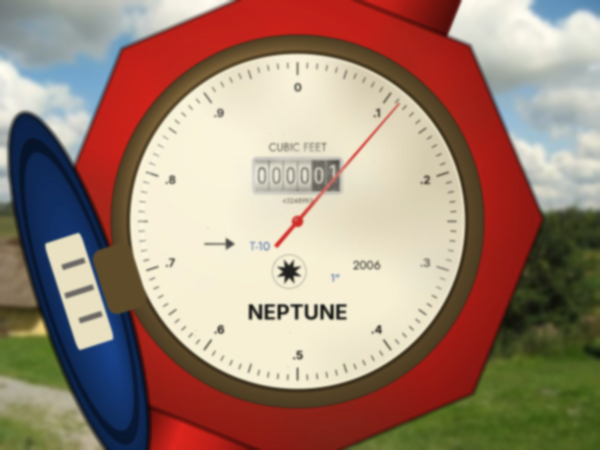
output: 1.11 ft³
